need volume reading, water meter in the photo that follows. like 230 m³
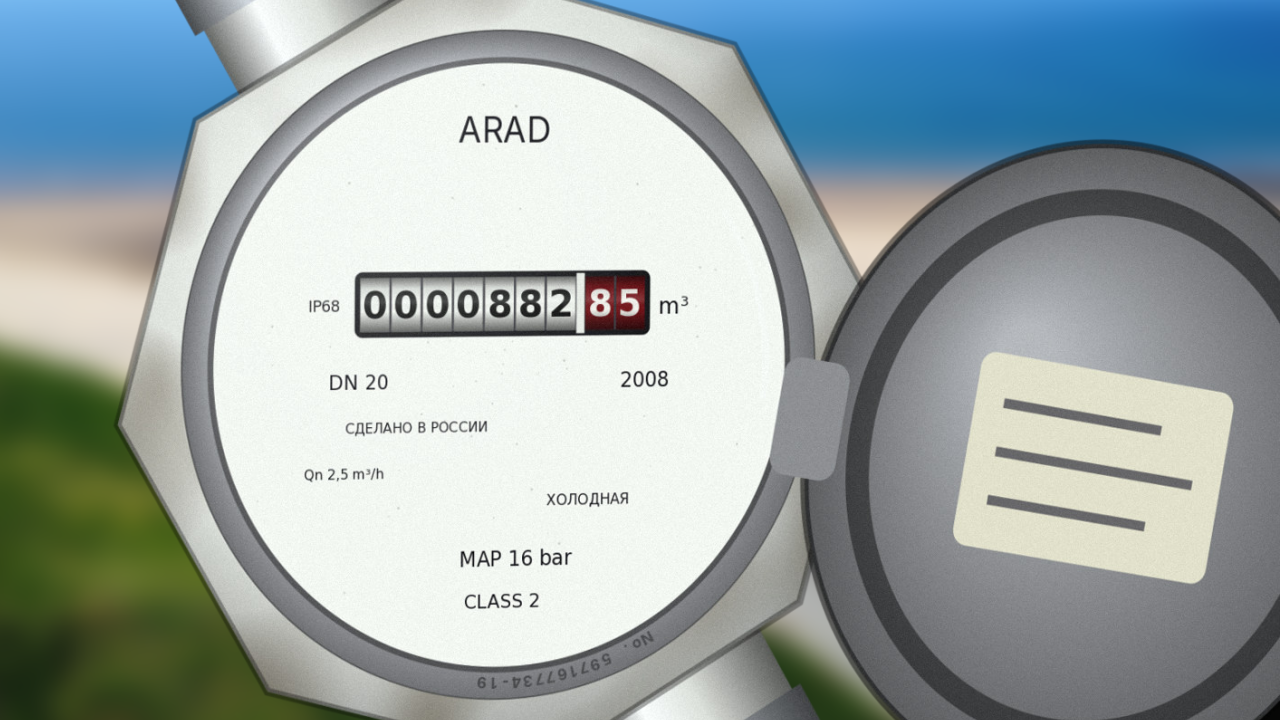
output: 882.85 m³
